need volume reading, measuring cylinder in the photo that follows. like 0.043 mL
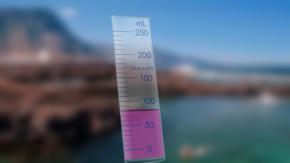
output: 80 mL
